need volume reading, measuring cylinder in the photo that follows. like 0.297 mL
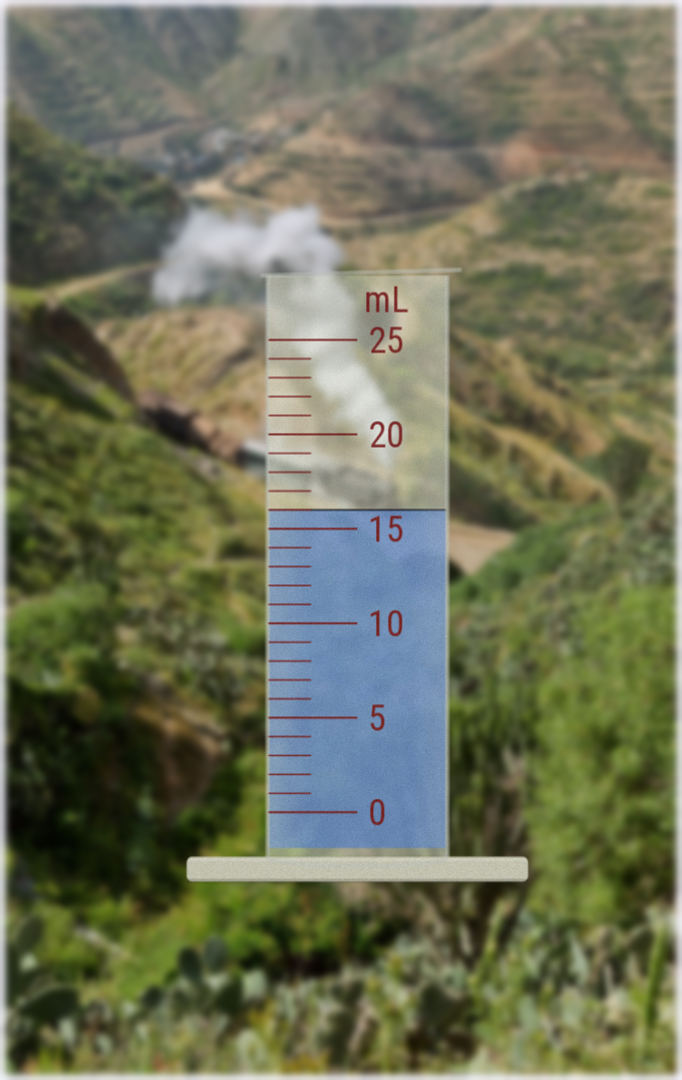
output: 16 mL
